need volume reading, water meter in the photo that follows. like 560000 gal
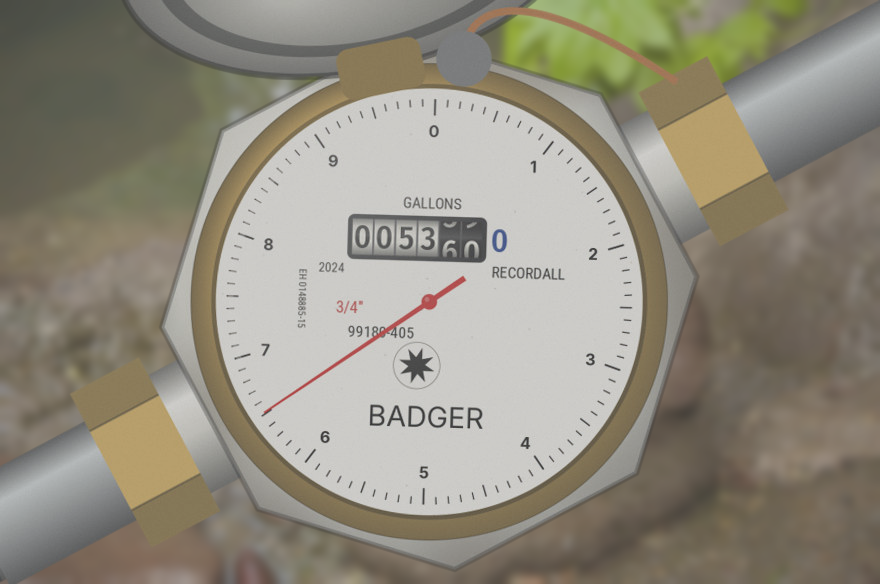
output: 53596.5 gal
